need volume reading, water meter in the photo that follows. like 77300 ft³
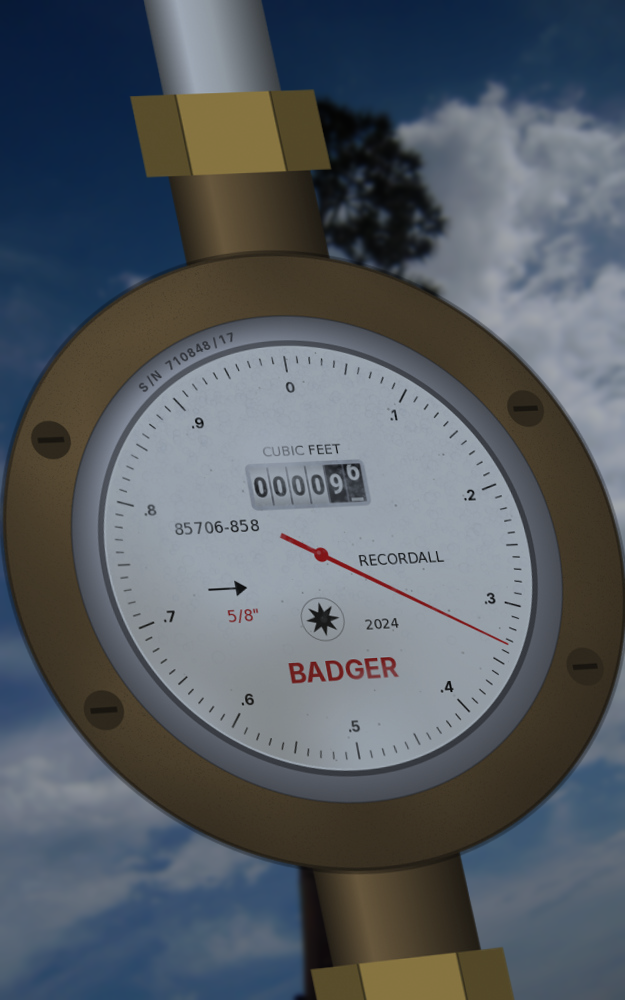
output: 96.33 ft³
